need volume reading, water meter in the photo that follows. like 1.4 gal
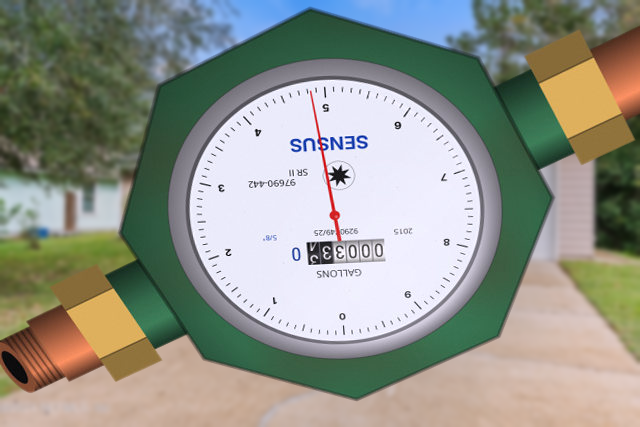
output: 3334.8 gal
